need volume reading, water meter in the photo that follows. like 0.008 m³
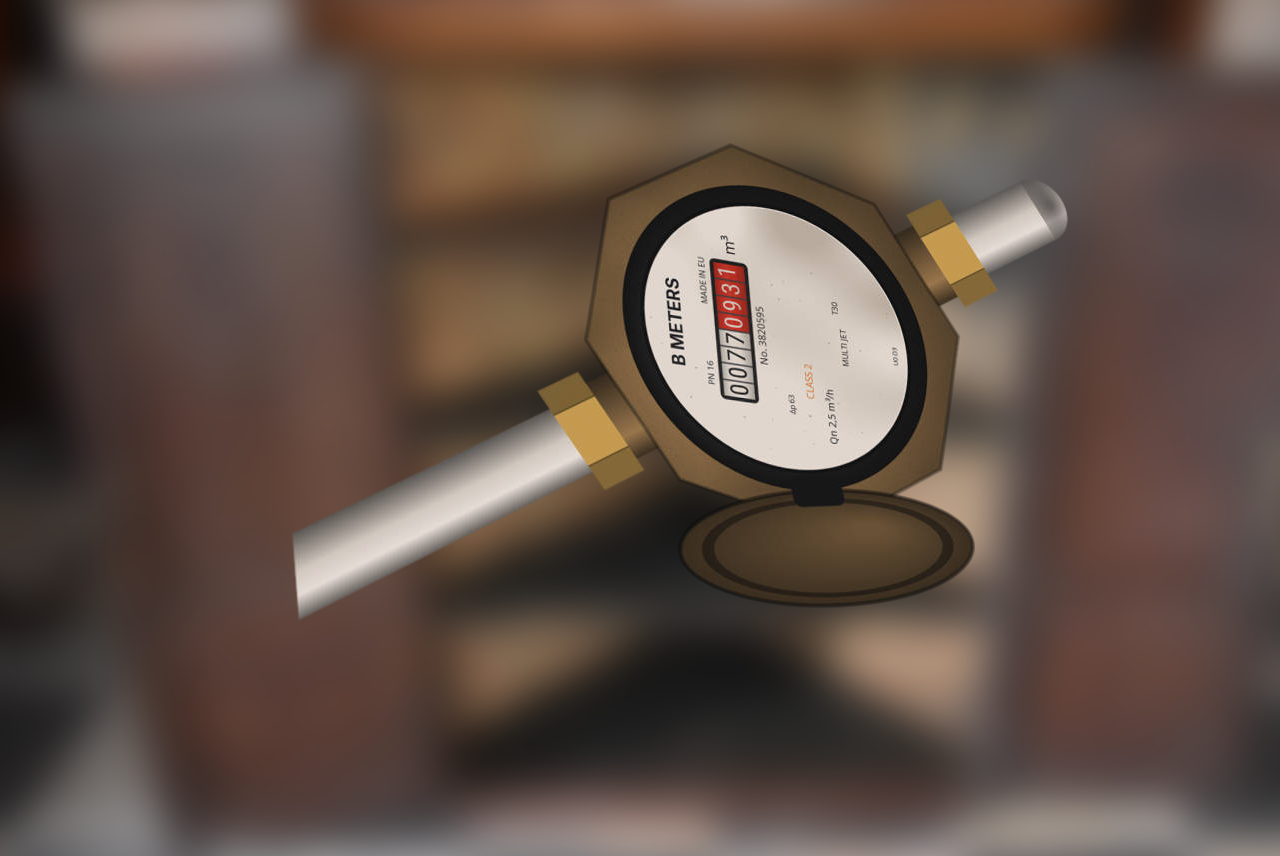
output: 77.0931 m³
